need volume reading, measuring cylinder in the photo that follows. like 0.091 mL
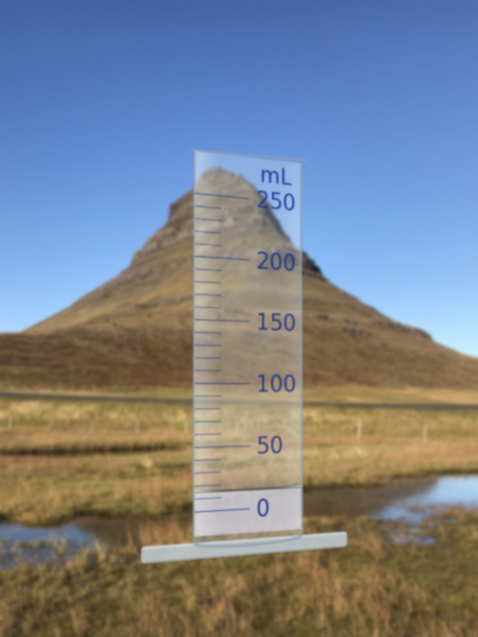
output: 15 mL
